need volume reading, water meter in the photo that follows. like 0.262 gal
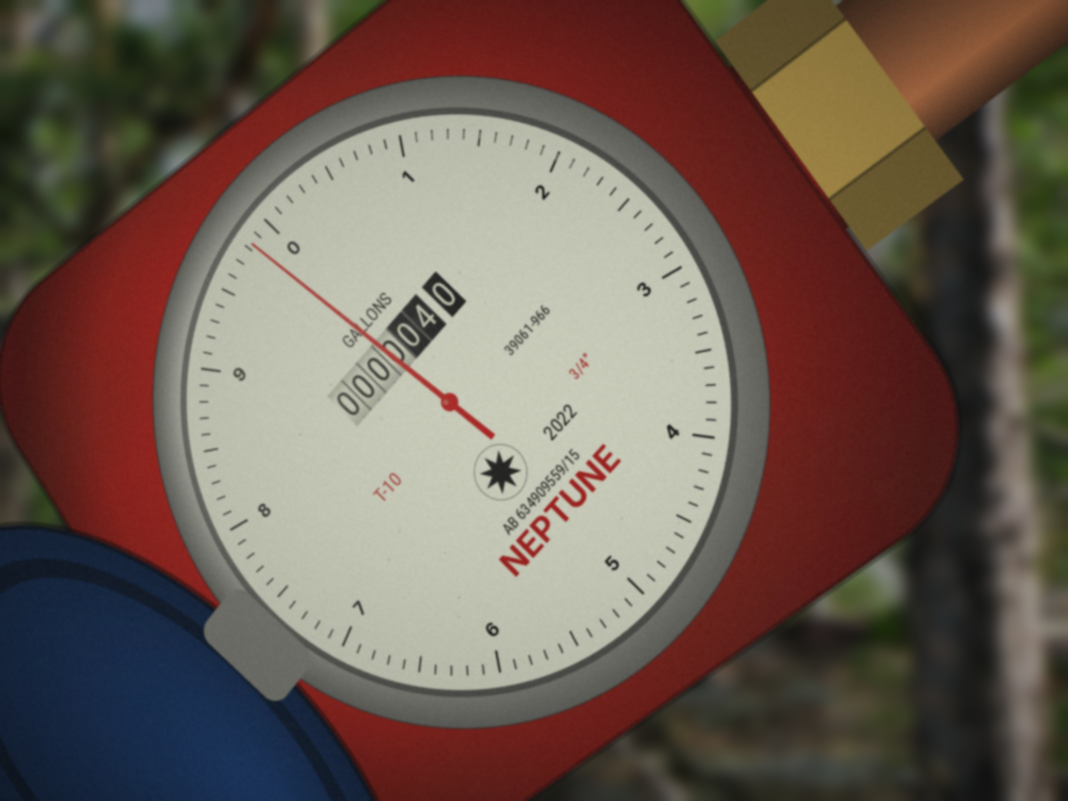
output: 39.8 gal
